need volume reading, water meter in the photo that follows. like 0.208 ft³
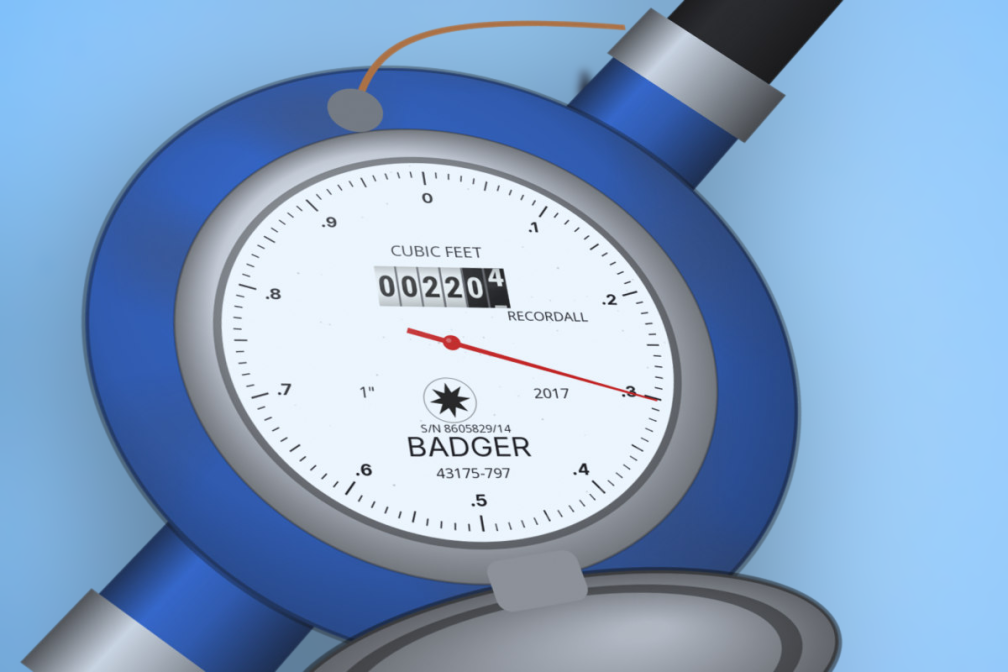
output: 2204.30 ft³
